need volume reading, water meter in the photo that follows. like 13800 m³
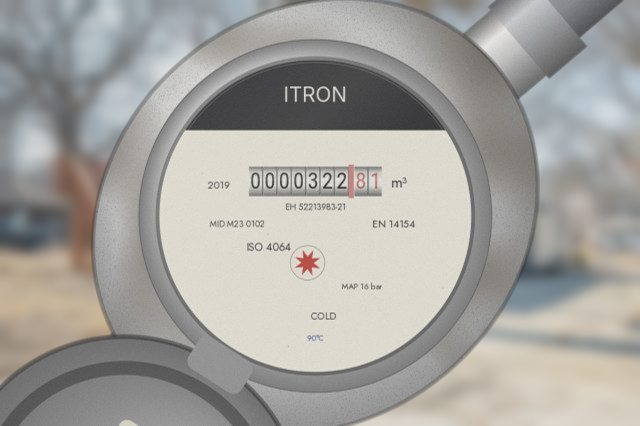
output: 322.81 m³
